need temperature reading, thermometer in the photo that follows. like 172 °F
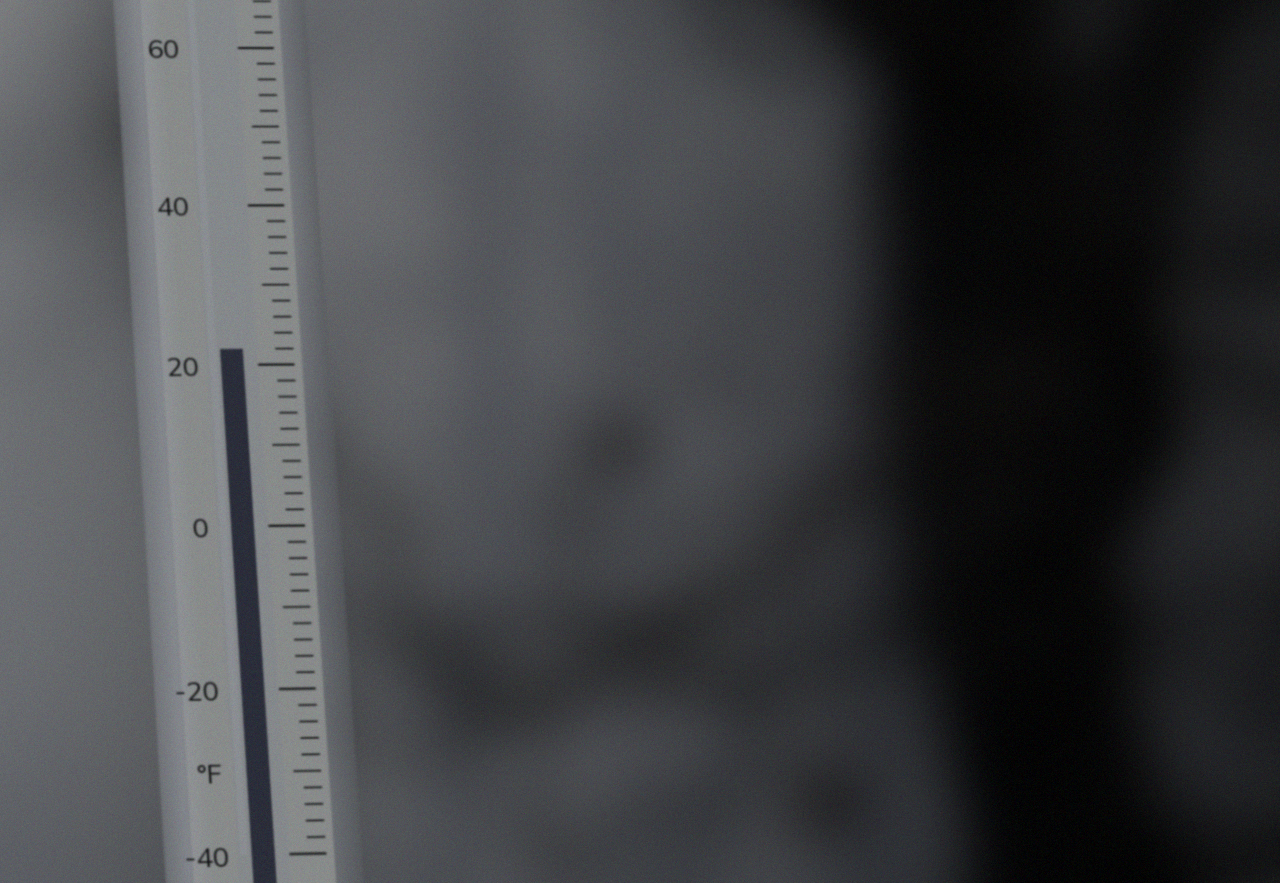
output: 22 °F
